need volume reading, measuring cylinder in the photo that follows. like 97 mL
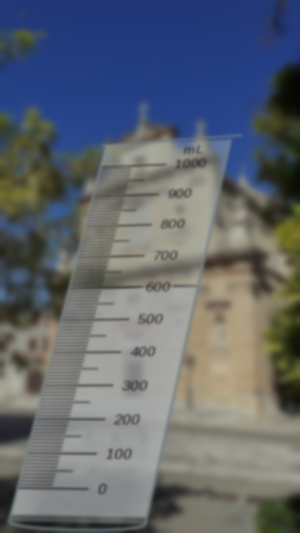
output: 600 mL
